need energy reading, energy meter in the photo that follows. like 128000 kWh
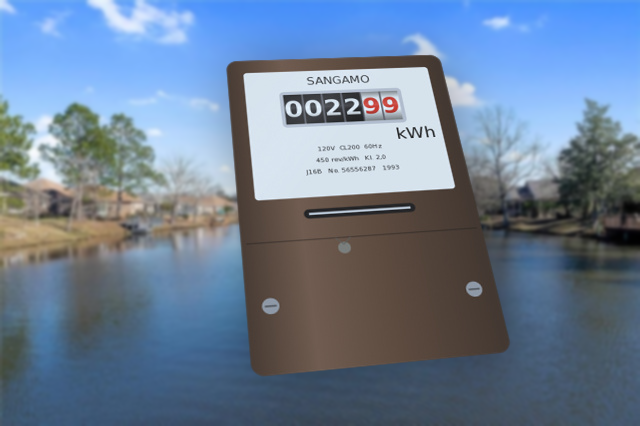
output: 22.99 kWh
